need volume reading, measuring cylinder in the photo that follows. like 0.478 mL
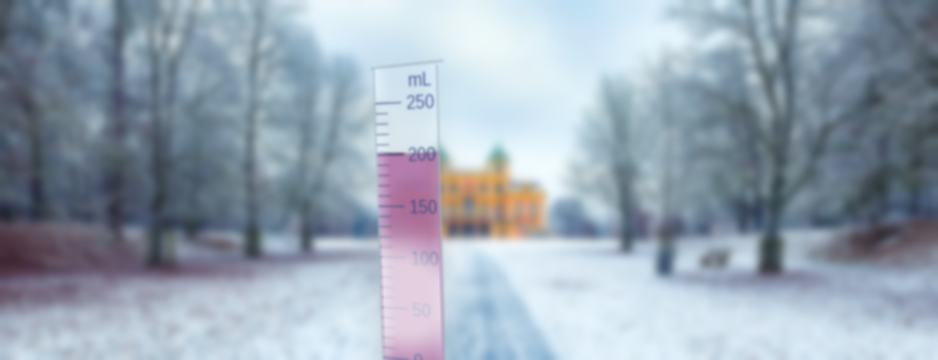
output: 200 mL
